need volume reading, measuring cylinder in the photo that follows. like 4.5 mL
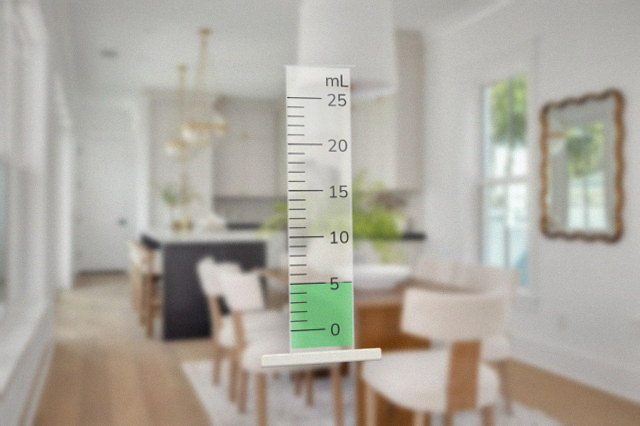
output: 5 mL
